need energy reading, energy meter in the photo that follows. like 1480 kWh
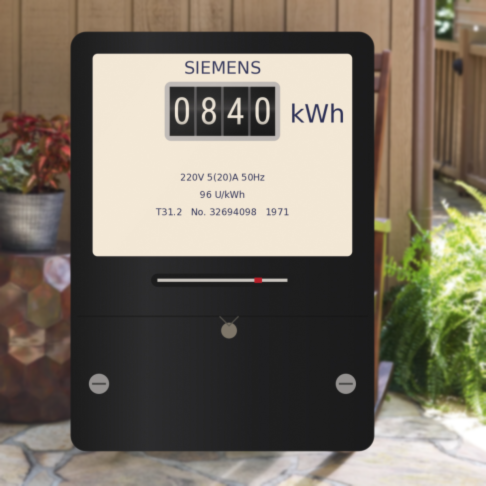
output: 840 kWh
